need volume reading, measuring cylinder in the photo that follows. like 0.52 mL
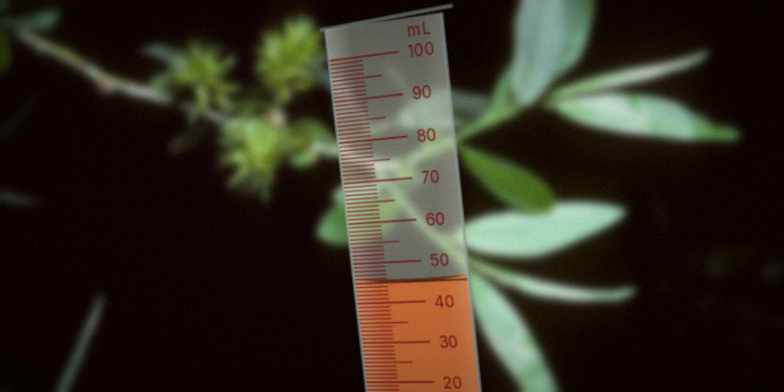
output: 45 mL
